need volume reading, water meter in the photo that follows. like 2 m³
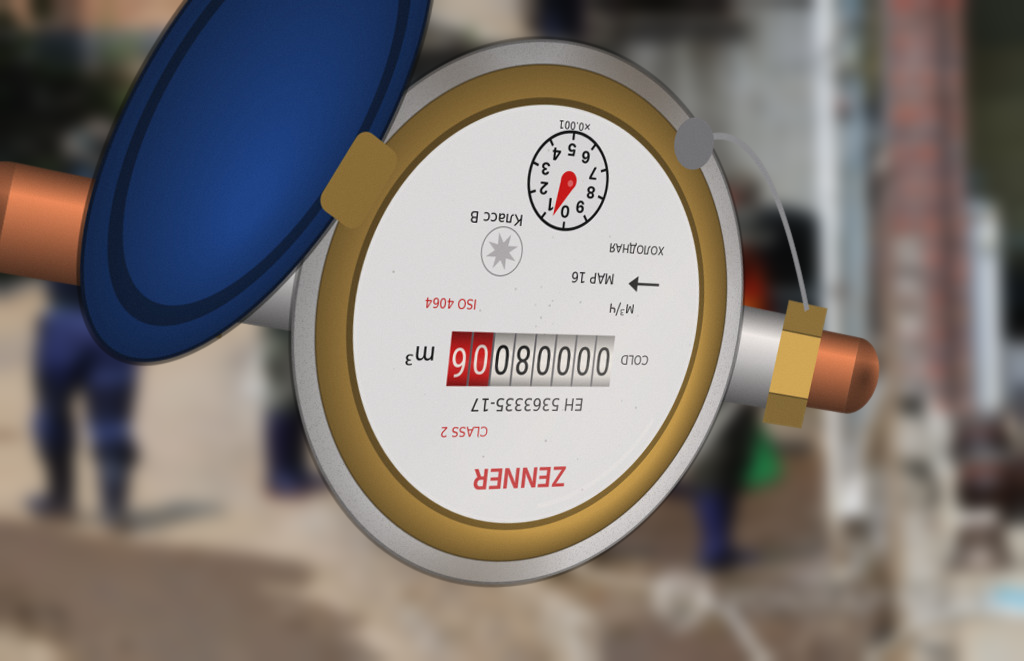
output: 80.060 m³
